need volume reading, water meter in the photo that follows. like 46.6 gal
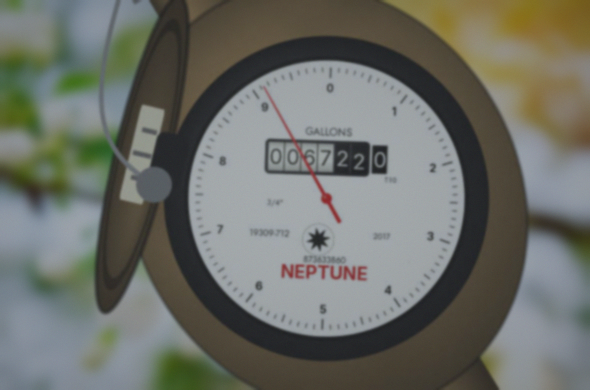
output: 67219.1 gal
